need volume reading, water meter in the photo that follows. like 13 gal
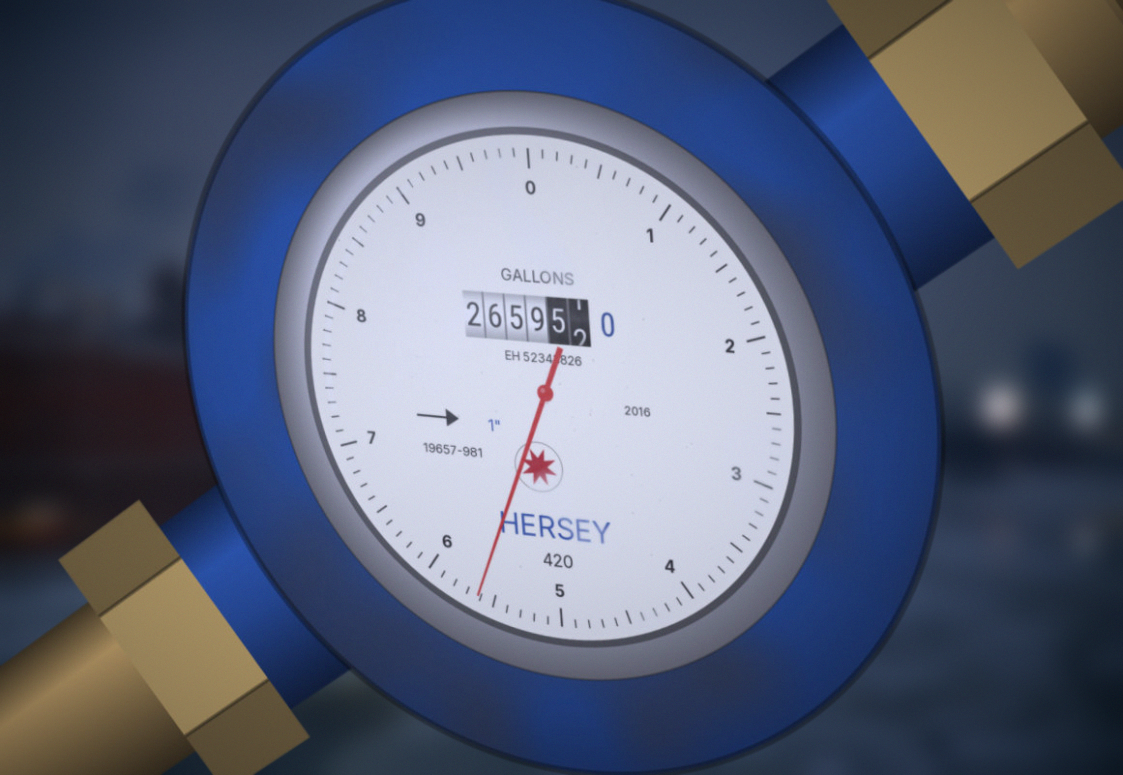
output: 2659515.6 gal
